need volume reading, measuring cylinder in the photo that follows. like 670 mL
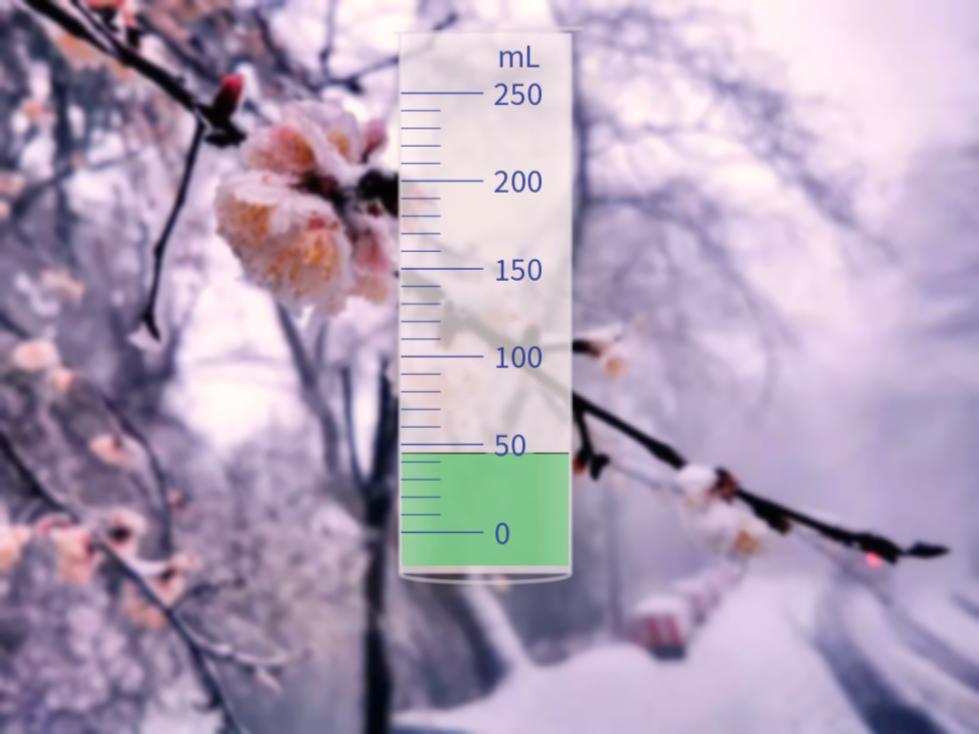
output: 45 mL
